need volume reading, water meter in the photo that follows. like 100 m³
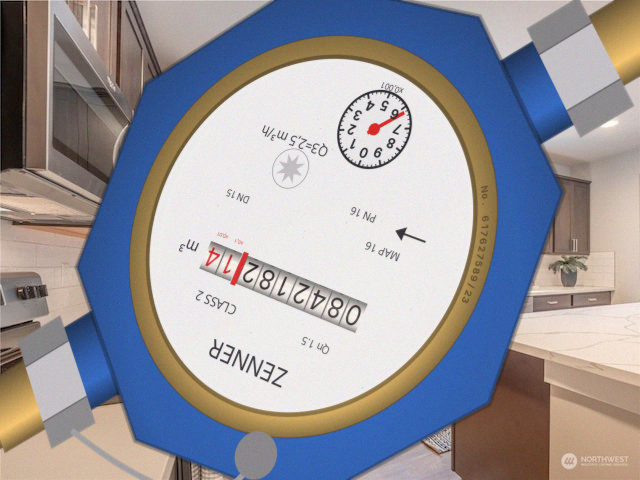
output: 842182.146 m³
